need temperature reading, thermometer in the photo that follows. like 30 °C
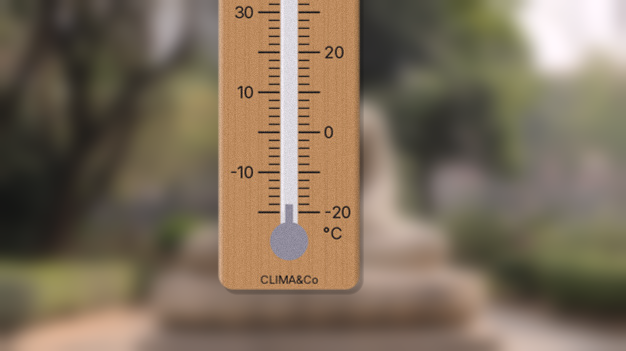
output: -18 °C
